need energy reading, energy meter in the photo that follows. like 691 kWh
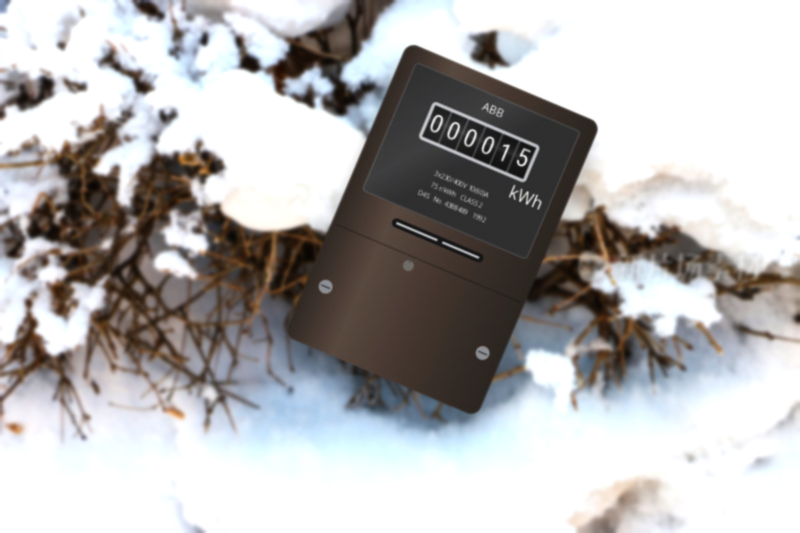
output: 15 kWh
